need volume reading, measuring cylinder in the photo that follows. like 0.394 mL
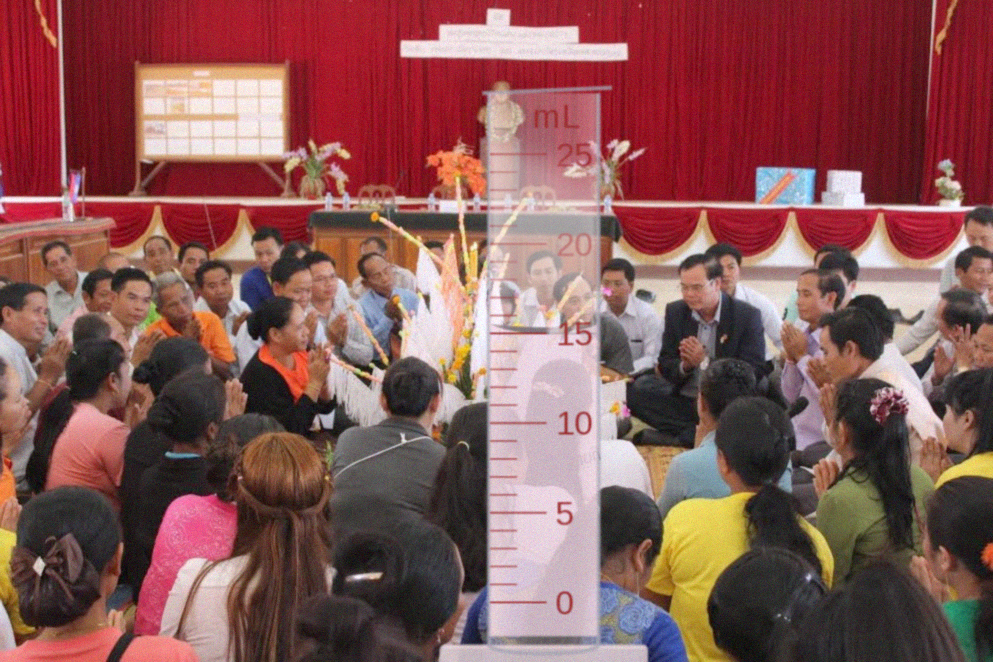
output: 15 mL
